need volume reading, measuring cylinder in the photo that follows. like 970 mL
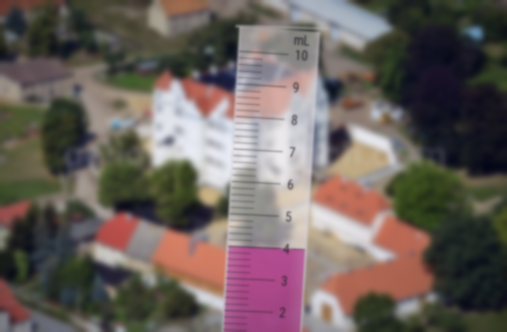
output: 4 mL
